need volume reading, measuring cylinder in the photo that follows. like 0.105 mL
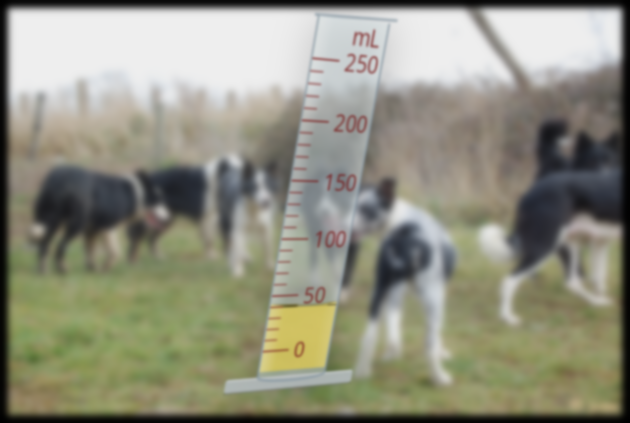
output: 40 mL
